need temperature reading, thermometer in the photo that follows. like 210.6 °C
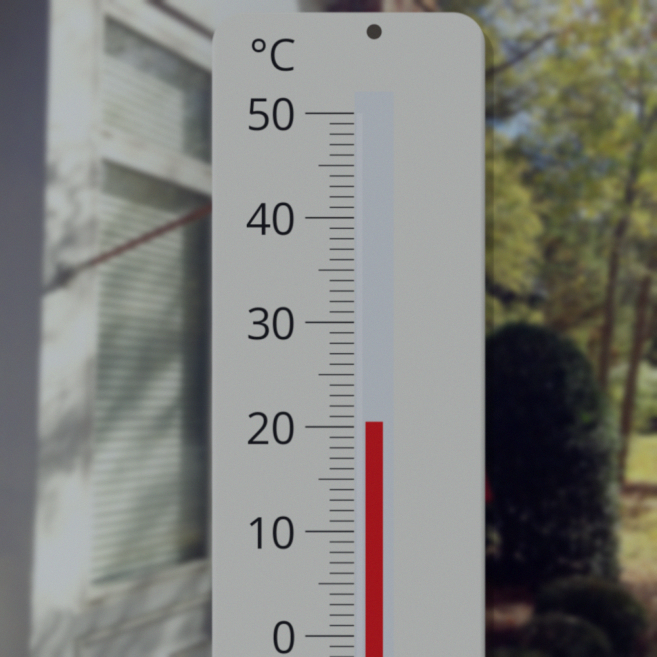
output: 20.5 °C
